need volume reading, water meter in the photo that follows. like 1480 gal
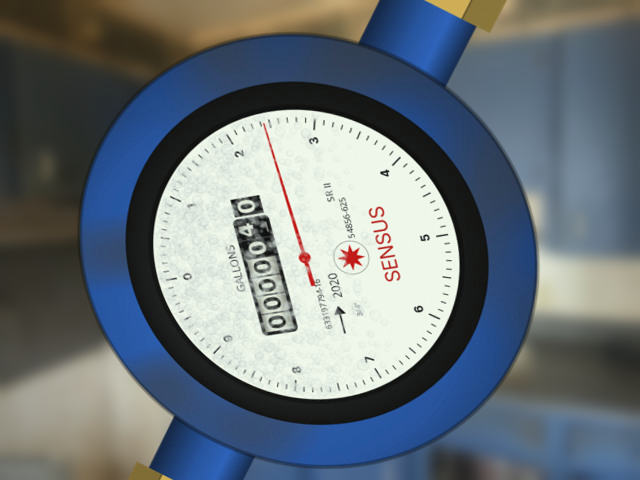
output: 42.4 gal
